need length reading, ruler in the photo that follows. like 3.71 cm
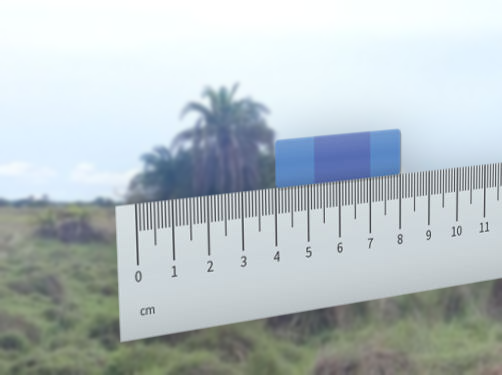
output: 4 cm
